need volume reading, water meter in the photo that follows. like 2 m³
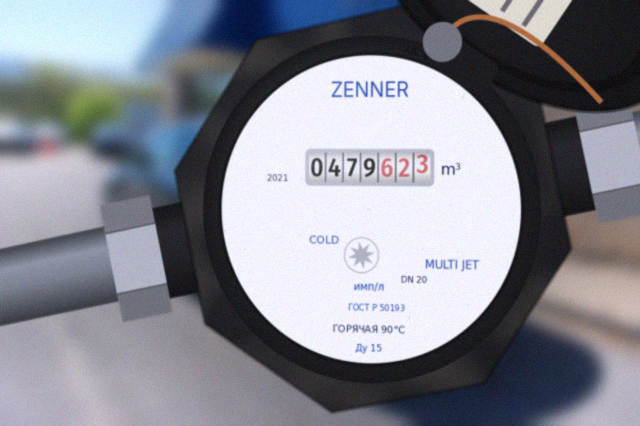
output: 479.623 m³
